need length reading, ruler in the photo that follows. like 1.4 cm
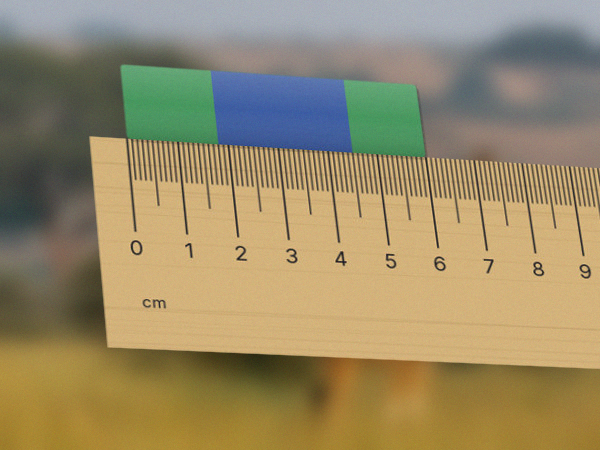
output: 6 cm
